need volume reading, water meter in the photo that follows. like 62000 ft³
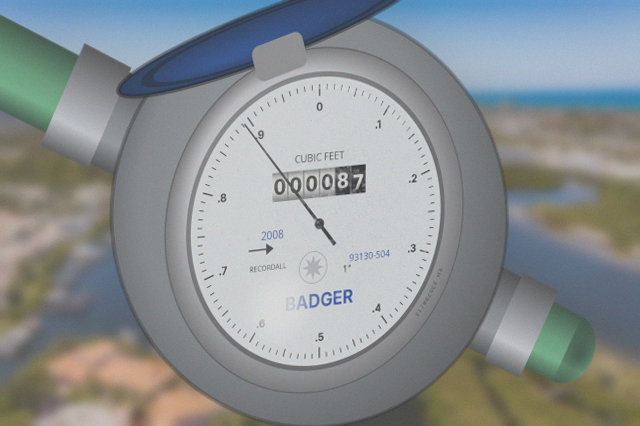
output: 86.89 ft³
